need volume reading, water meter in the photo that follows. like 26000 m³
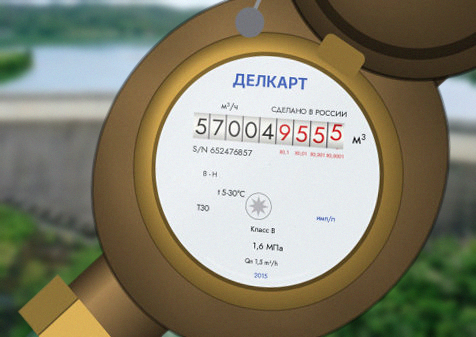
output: 57004.9555 m³
